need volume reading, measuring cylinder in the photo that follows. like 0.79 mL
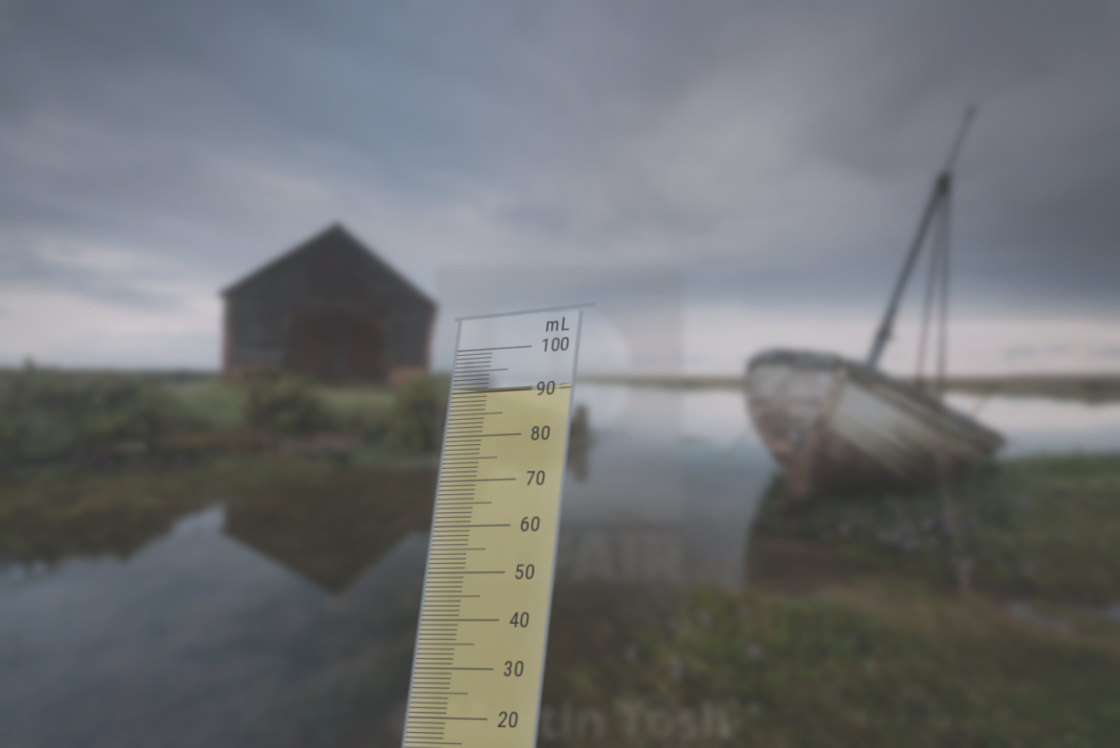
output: 90 mL
